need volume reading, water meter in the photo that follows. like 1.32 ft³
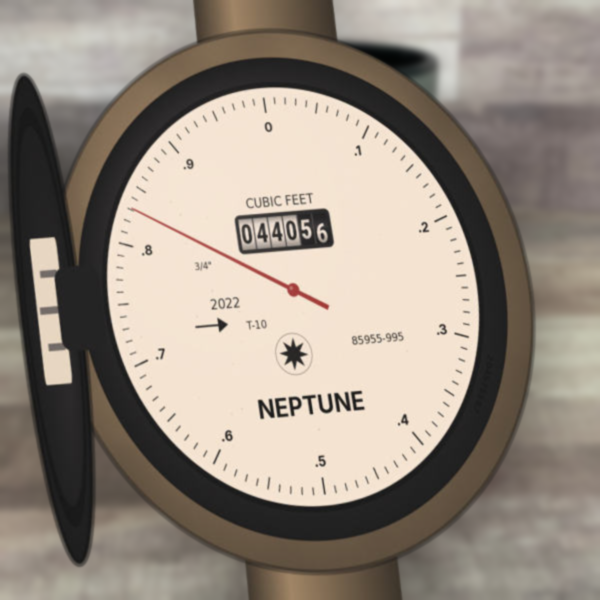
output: 44055.83 ft³
